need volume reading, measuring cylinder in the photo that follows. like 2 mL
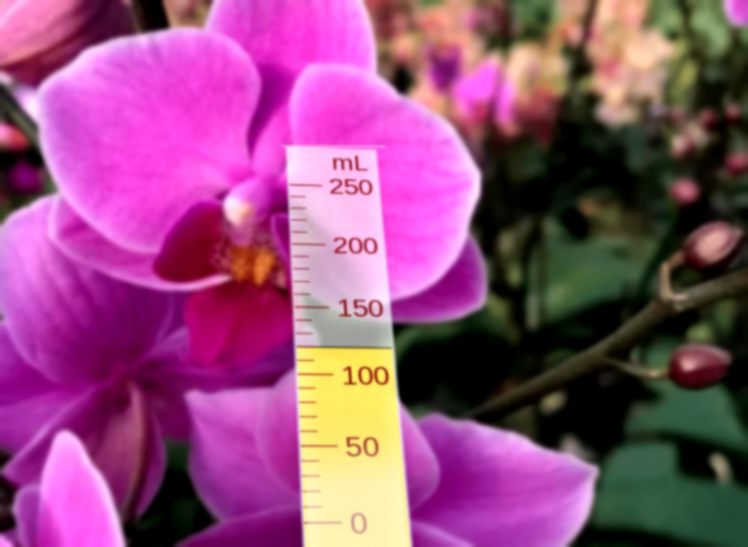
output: 120 mL
